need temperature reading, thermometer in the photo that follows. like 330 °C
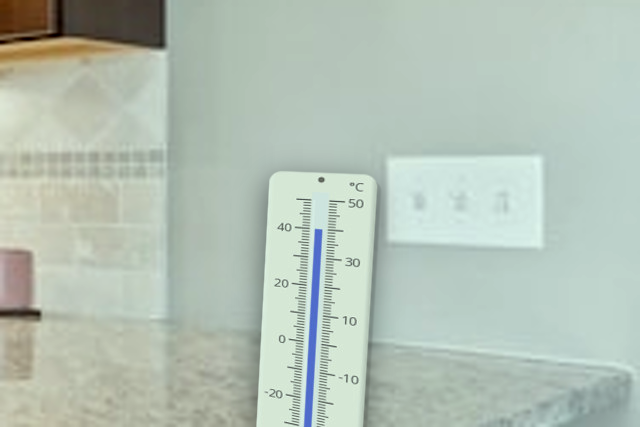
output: 40 °C
